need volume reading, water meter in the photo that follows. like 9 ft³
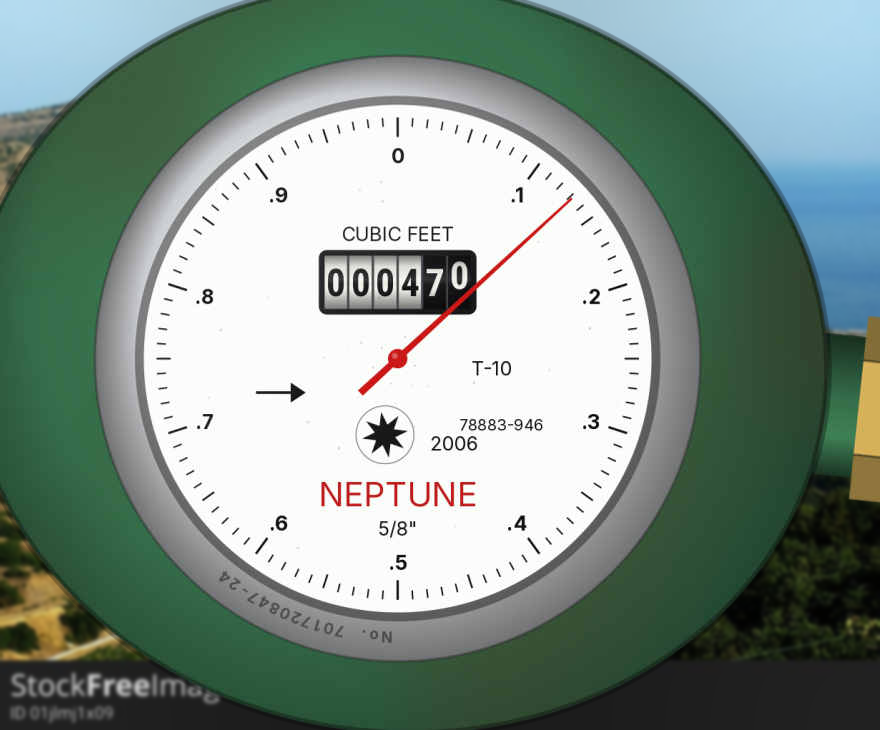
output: 470.13 ft³
